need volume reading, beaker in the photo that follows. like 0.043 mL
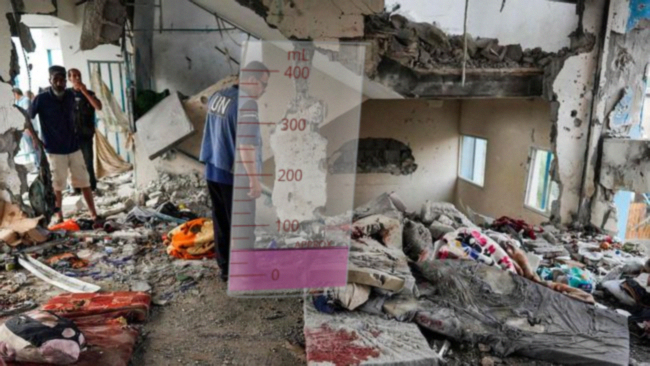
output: 50 mL
